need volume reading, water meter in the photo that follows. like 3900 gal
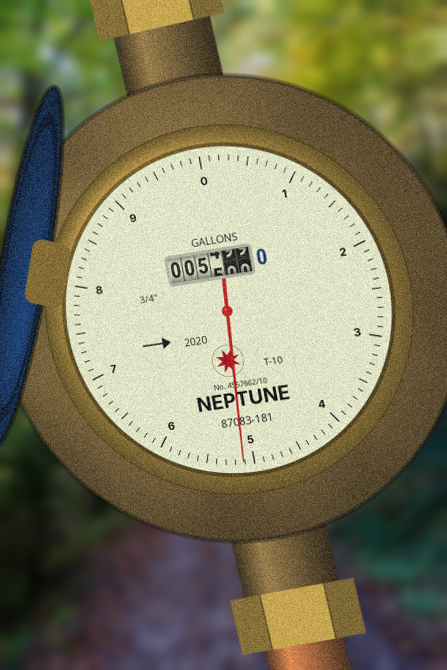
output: 54995.1 gal
